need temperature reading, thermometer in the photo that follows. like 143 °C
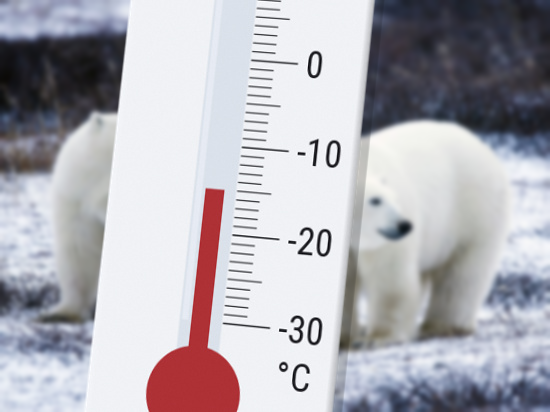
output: -15 °C
